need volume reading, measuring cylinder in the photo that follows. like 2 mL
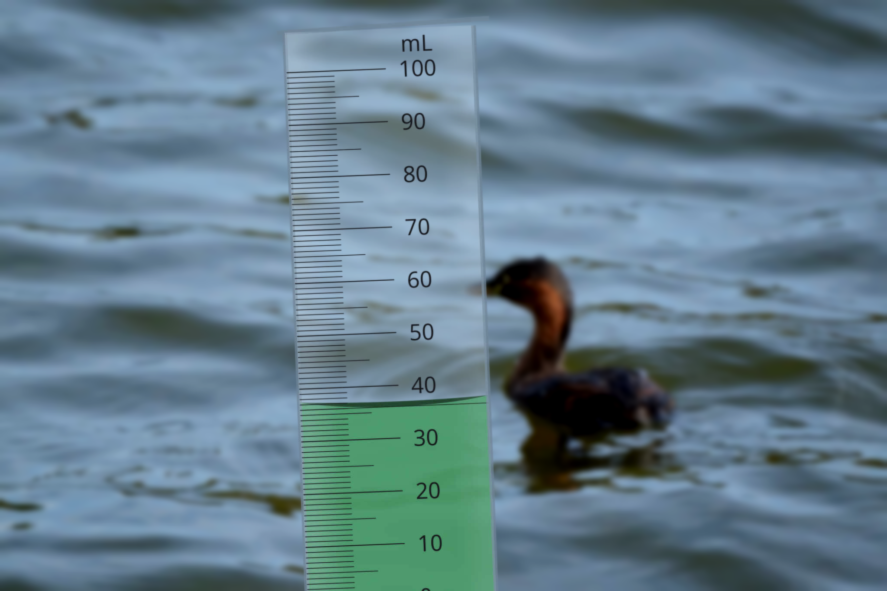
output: 36 mL
